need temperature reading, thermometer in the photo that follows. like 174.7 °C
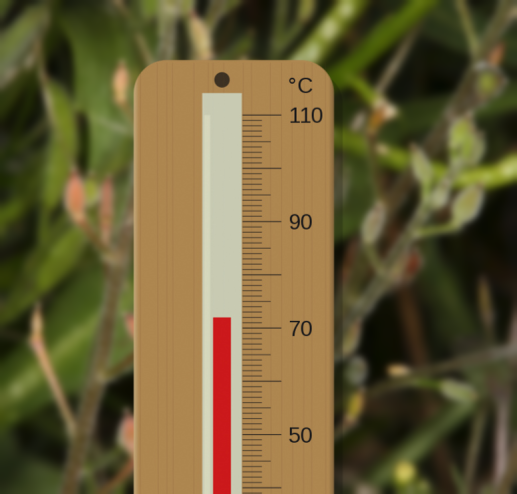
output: 72 °C
